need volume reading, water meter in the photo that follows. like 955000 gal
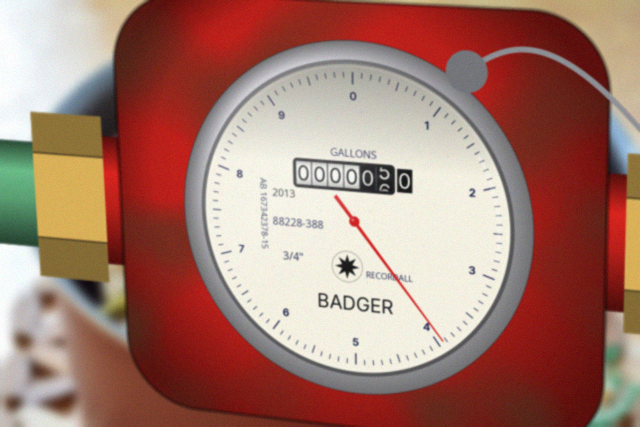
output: 53.9 gal
